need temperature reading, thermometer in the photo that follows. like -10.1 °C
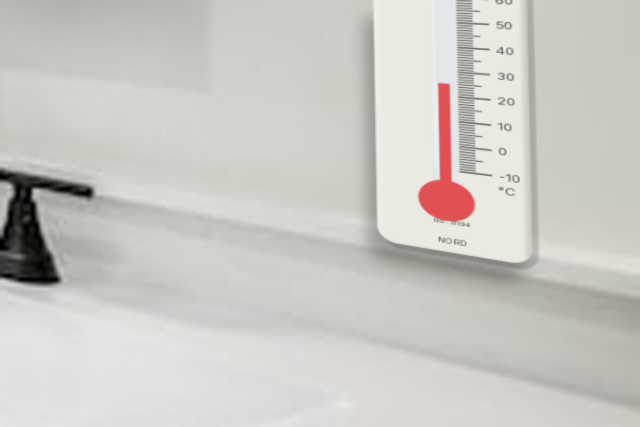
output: 25 °C
